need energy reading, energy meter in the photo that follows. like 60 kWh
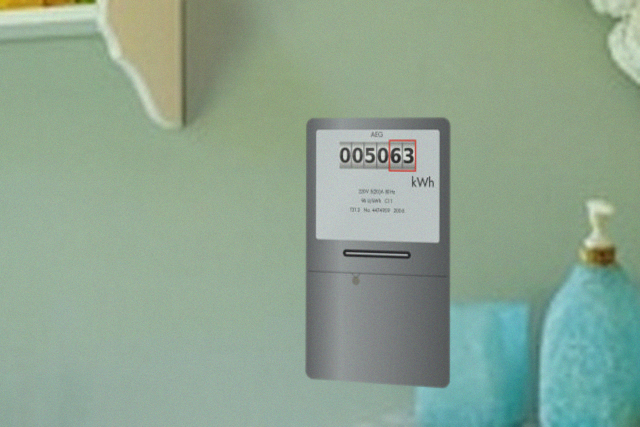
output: 50.63 kWh
